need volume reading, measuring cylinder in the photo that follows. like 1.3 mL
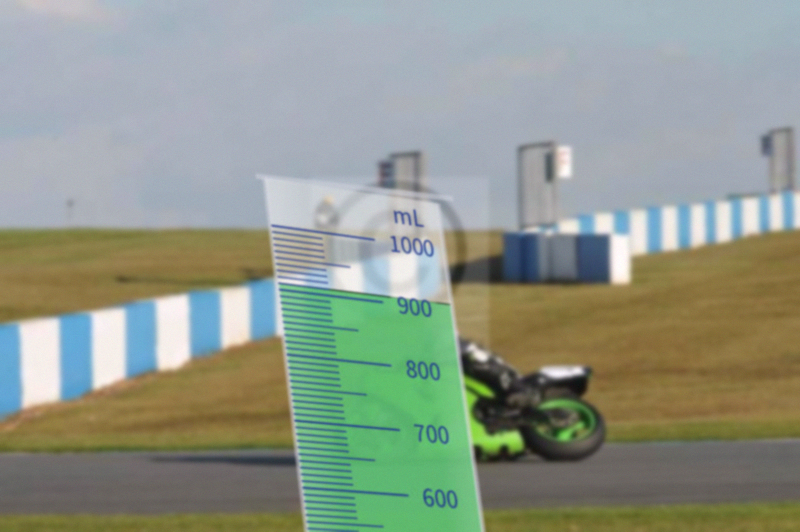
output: 910 mL
